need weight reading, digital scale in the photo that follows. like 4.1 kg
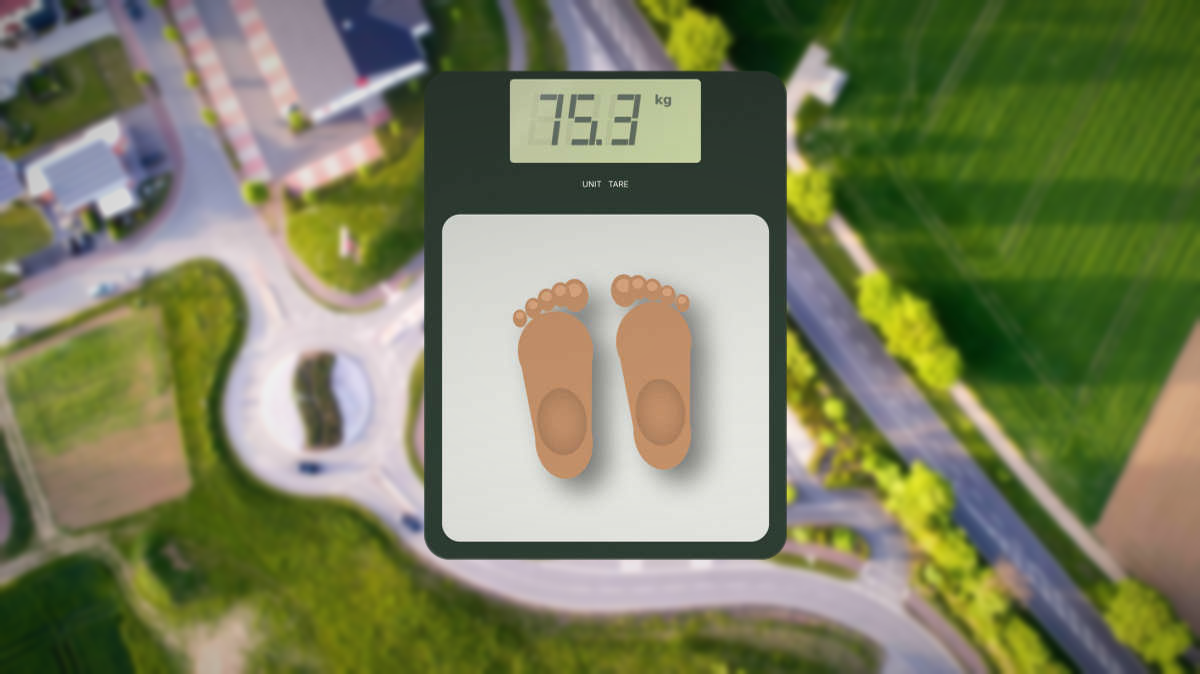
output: 75.3 kg
